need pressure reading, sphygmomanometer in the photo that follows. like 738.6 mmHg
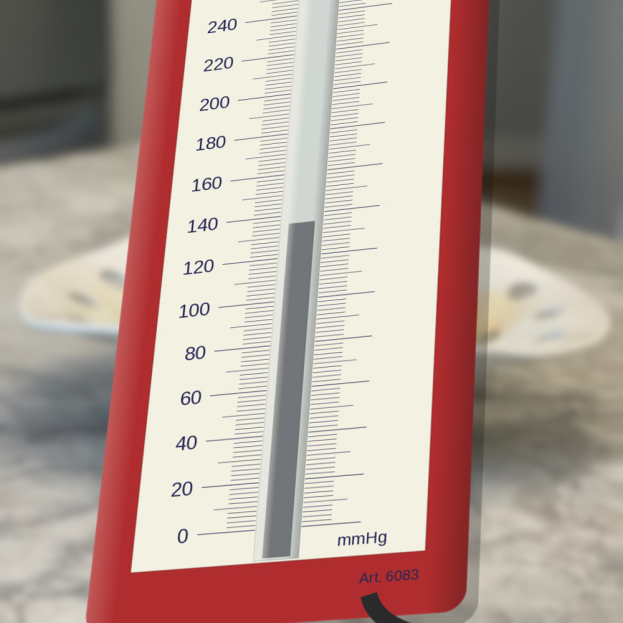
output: 136 mmHg
